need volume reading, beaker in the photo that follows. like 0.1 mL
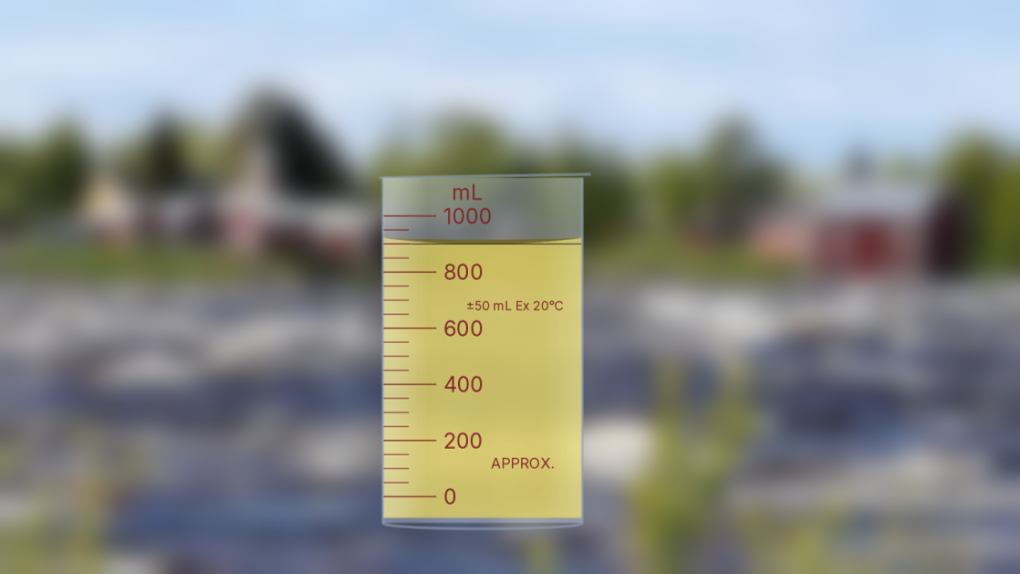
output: 900 mL
